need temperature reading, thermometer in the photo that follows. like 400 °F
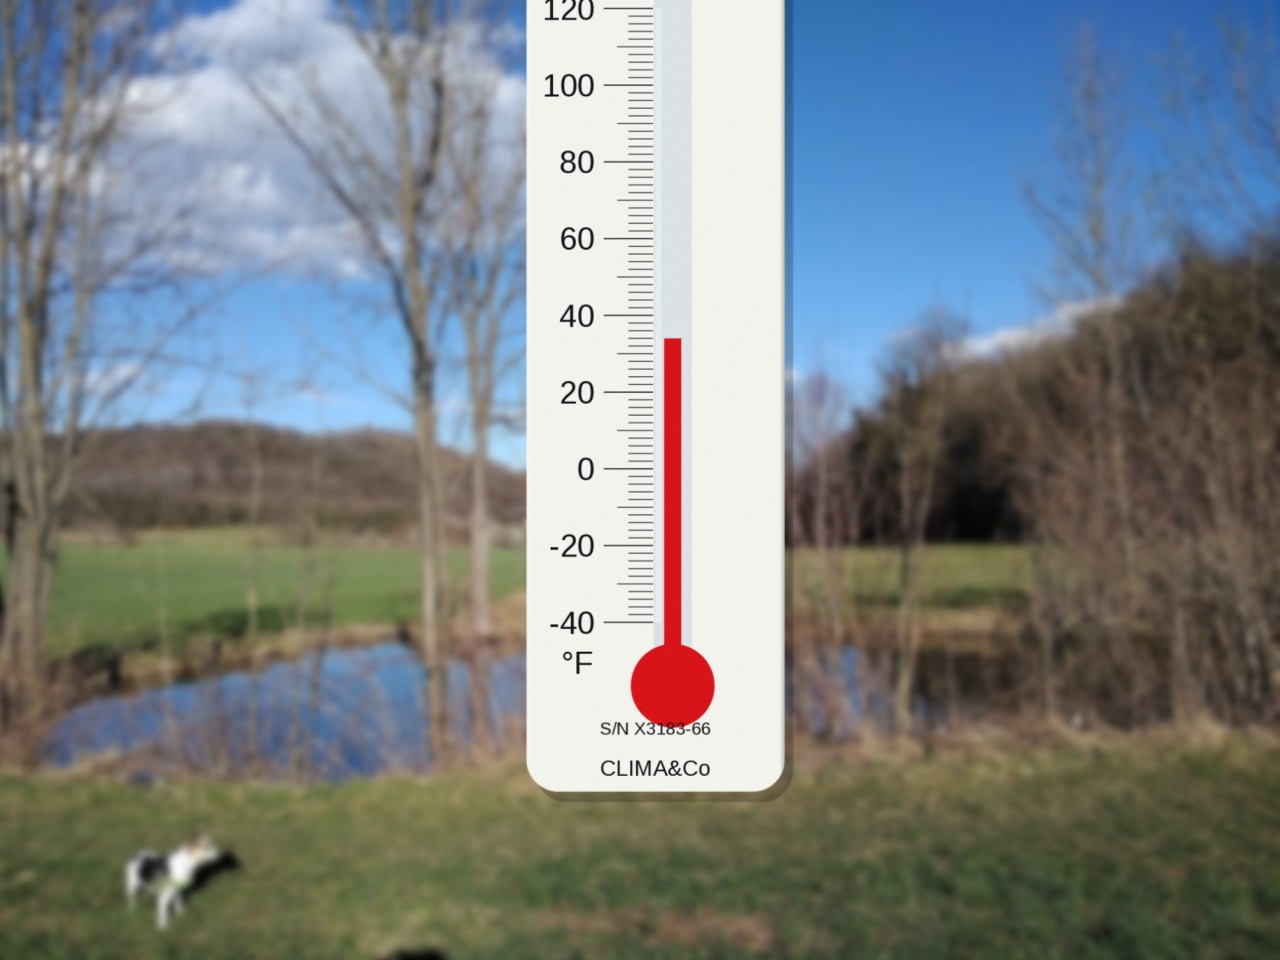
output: 34 °F
